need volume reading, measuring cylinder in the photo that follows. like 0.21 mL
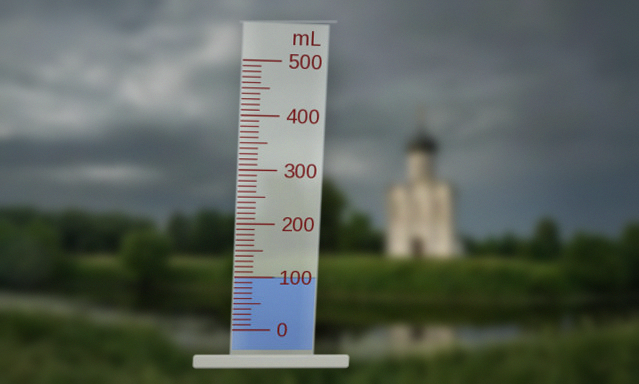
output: 100 mL
